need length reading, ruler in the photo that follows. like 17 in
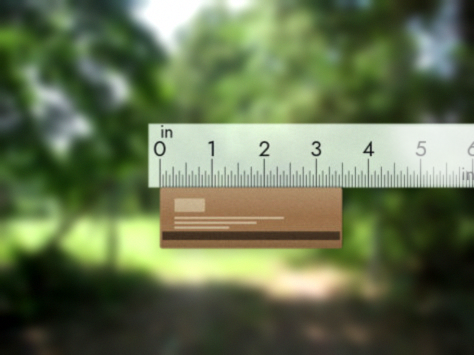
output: 3.5 in
